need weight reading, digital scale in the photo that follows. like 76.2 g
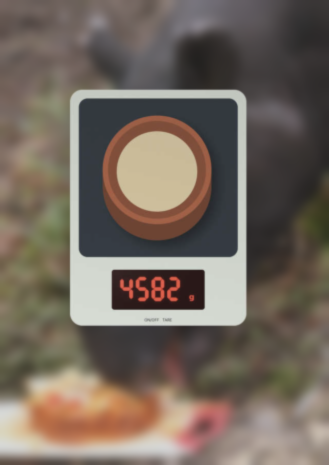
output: 4582 g
